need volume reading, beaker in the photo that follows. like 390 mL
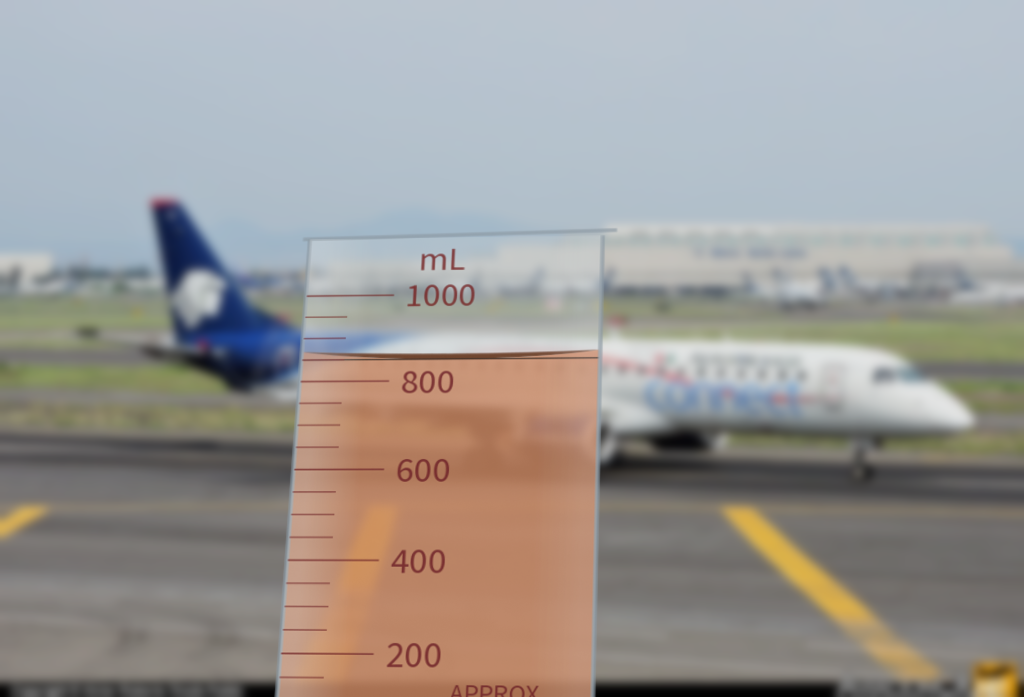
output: 850 mL
